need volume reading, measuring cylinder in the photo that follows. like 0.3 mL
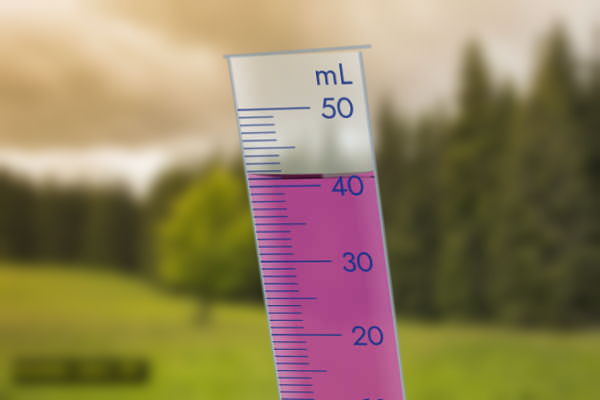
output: 41 mL
